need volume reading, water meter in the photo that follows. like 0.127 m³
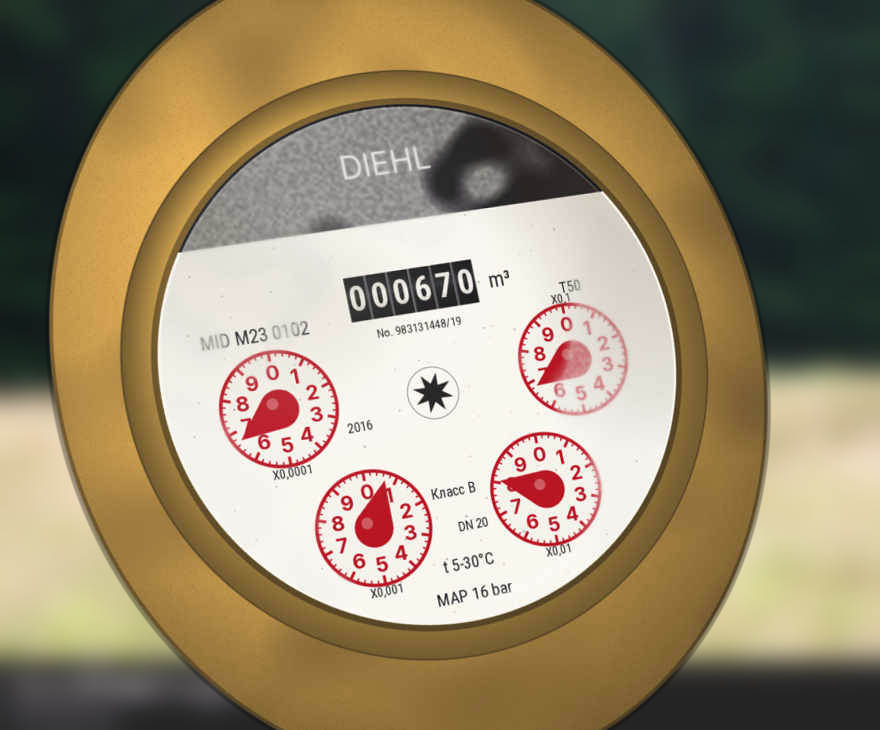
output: 670.6806 m³
